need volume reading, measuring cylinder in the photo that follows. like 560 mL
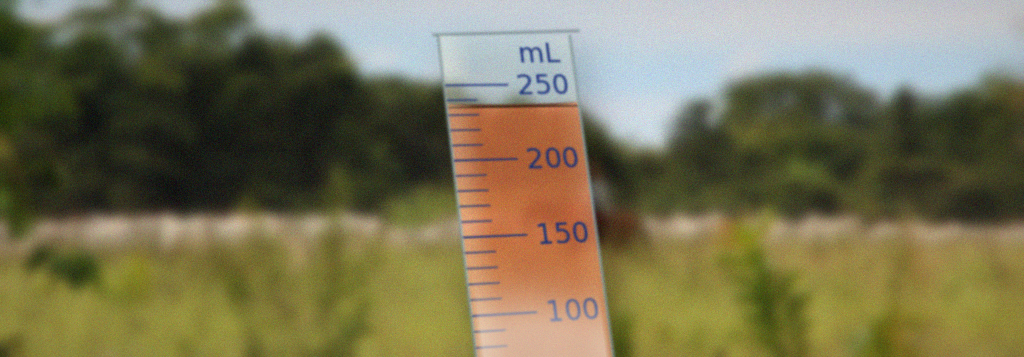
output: 235 mL
